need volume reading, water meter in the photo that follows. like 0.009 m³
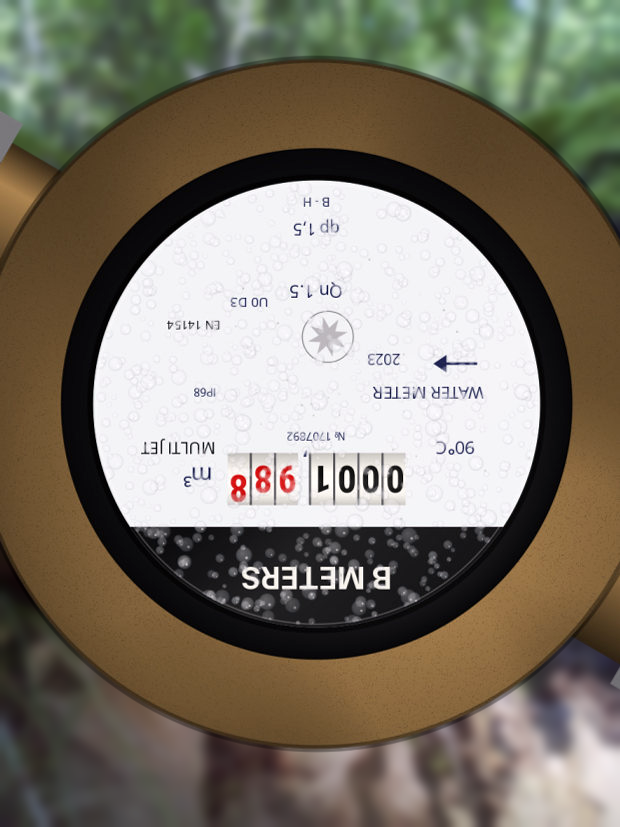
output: 1.988 m³
